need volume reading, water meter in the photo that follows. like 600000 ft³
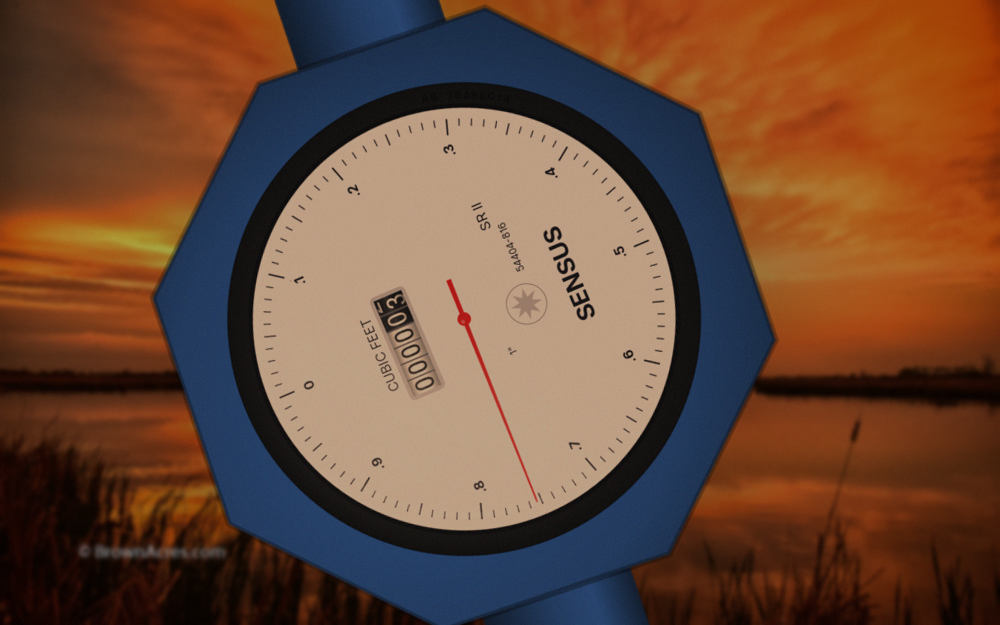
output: 2.75 ft³
